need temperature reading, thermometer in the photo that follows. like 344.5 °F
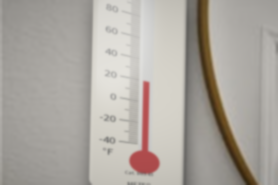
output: 20 °F
